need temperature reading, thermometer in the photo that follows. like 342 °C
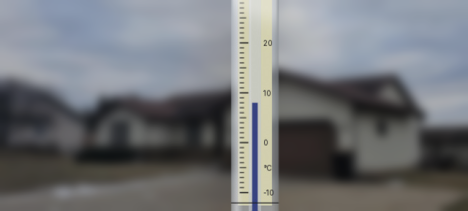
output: 8 °C
